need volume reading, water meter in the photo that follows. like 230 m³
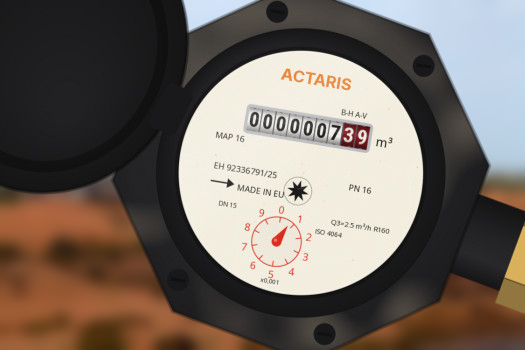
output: 7.390 m³
